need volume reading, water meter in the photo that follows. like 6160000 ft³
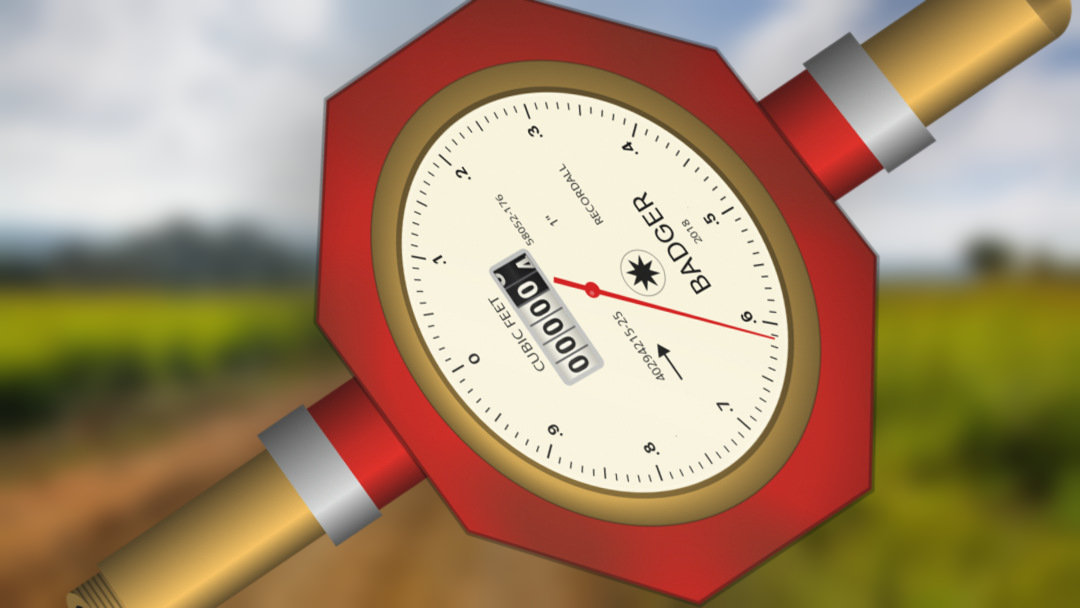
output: 3.61 ft³
